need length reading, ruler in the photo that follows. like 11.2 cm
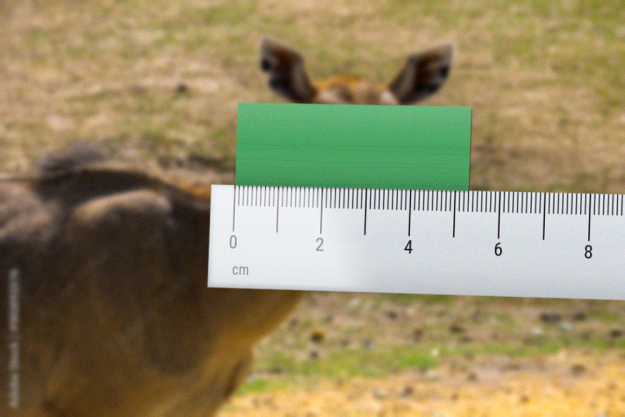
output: 5.3 cm
